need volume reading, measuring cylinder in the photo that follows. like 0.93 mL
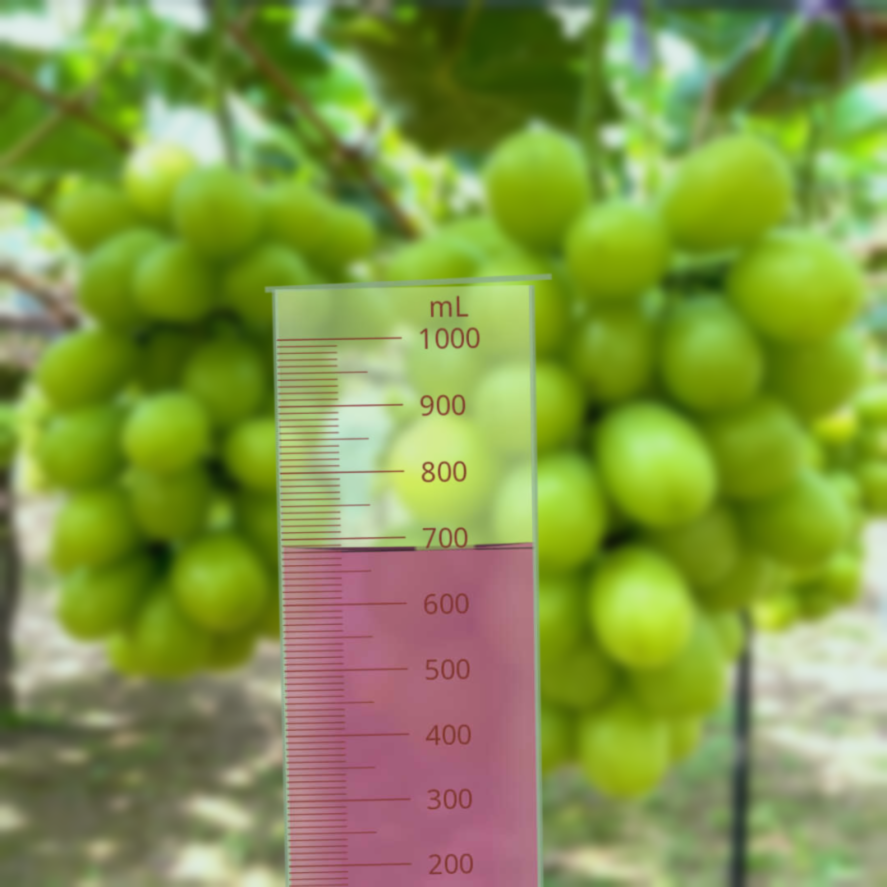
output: 680 mL
